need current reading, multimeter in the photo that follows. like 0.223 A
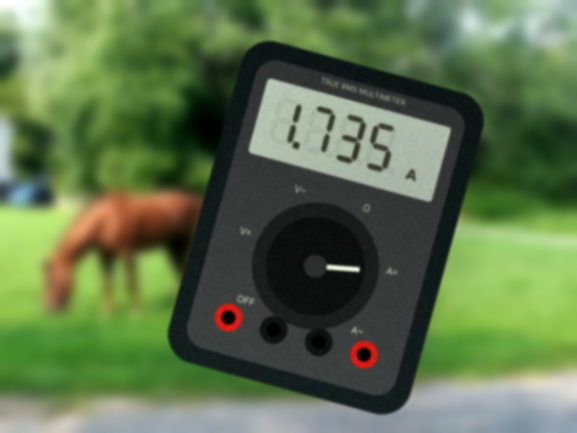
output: 1.735 A
